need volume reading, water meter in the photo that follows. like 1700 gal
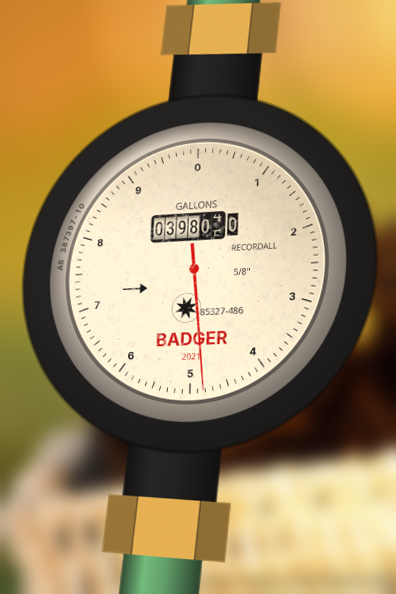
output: 398044.8 gal
